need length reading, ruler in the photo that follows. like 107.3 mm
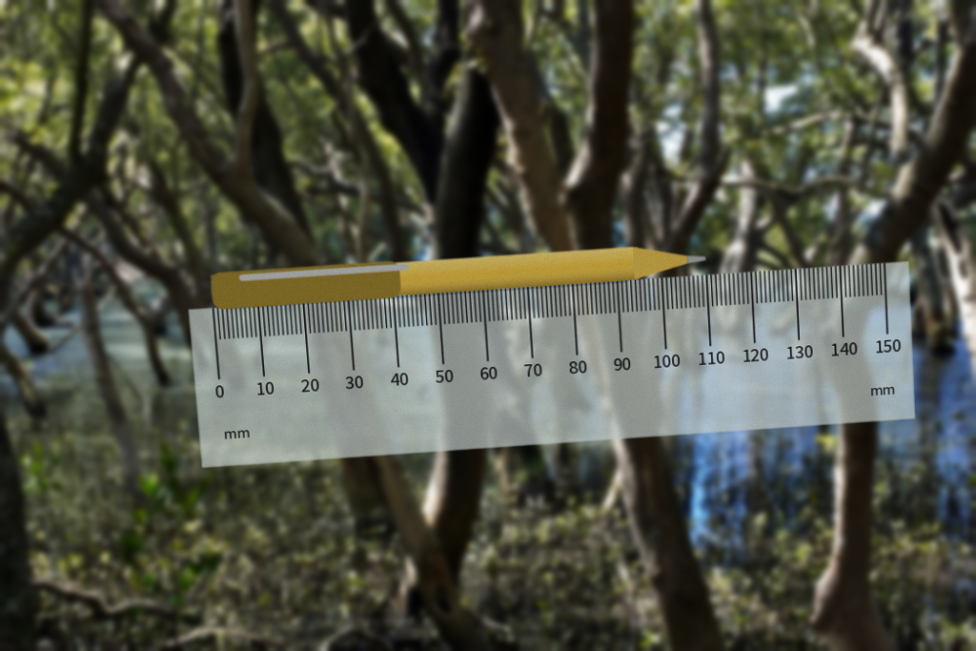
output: 110 mm
